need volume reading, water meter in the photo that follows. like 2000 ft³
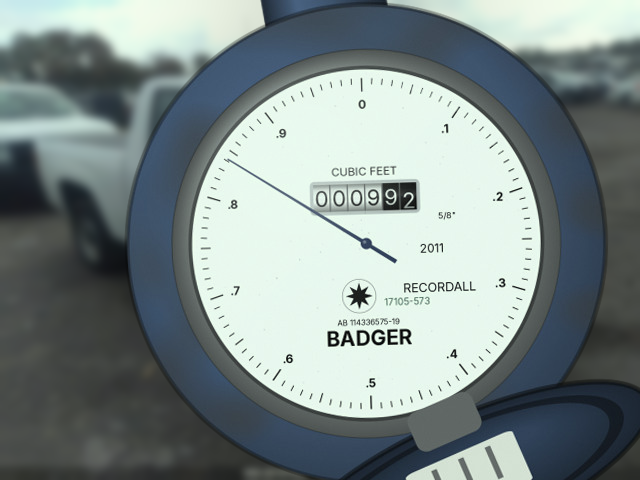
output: 991.84 ft³
